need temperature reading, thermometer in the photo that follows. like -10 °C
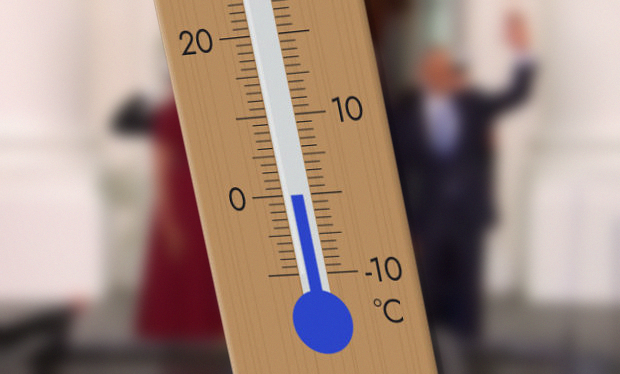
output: 0 °C
